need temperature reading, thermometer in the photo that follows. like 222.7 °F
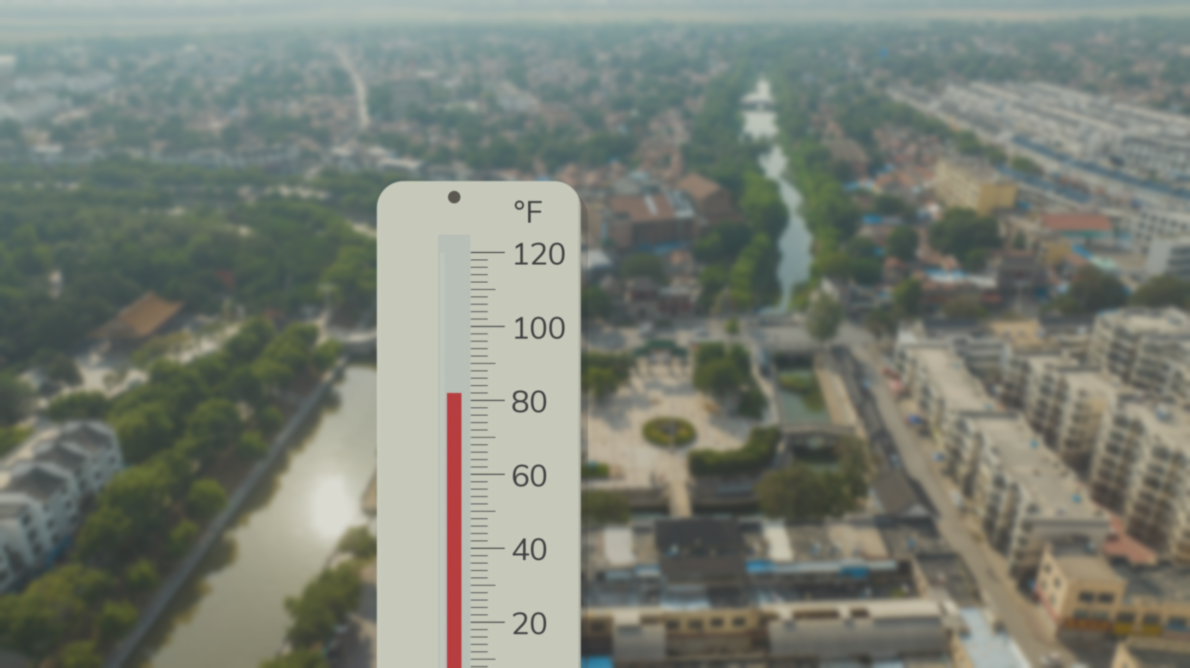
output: 82 °F
